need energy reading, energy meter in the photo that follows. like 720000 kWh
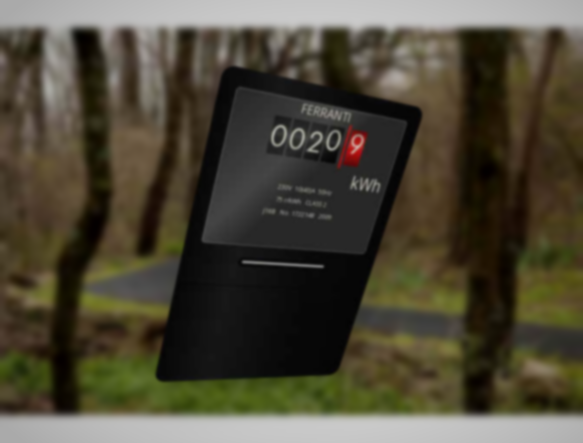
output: 20.9 kWh
